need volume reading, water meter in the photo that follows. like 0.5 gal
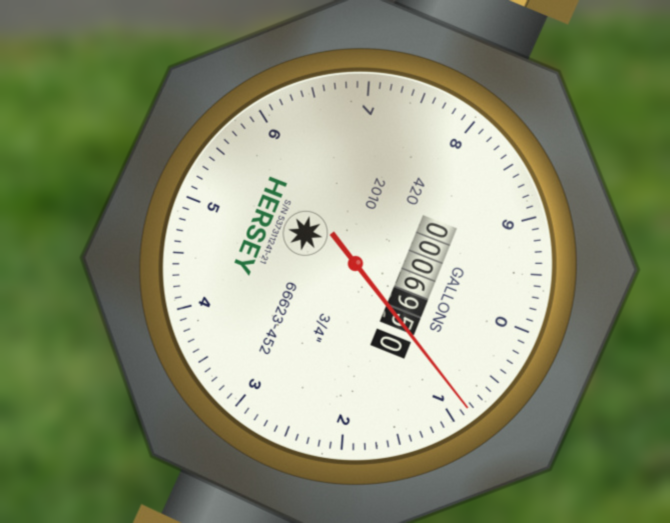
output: 6950.8 gal
